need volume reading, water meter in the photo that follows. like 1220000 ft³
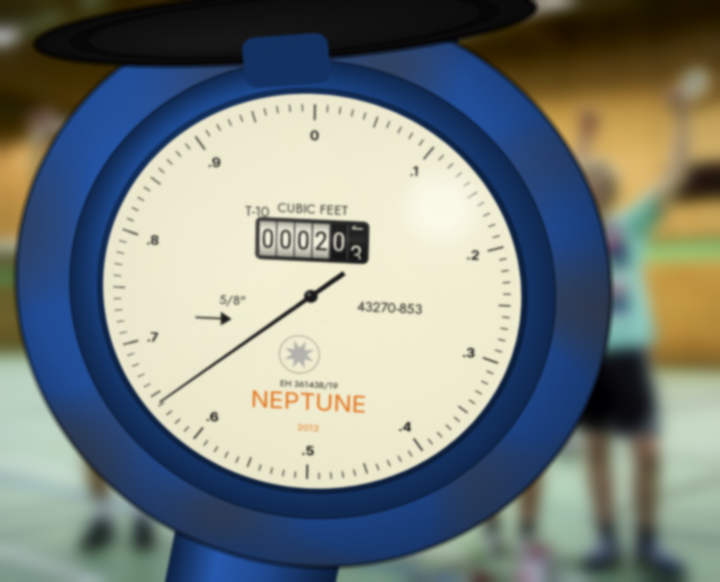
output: 202.64 ft³
